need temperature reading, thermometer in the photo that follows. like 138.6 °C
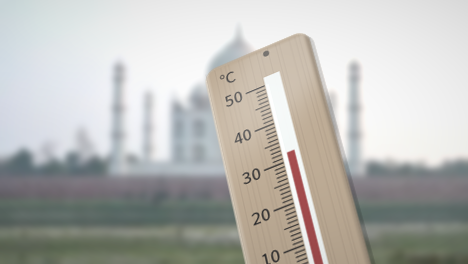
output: 32 °C
